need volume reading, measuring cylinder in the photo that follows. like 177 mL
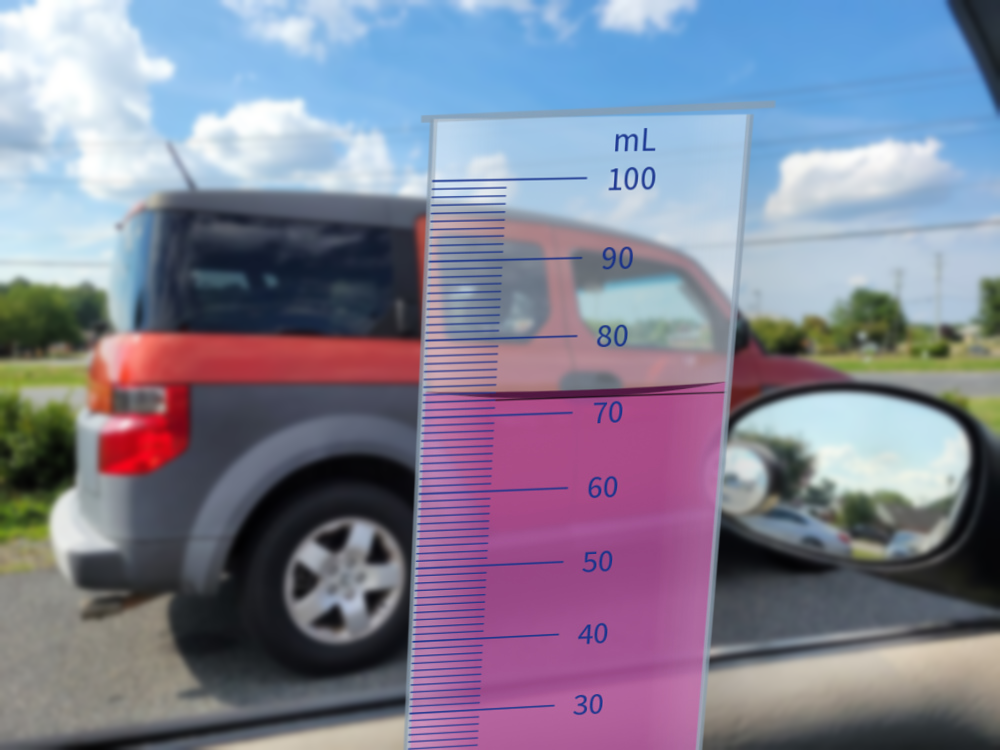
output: 72 mL
